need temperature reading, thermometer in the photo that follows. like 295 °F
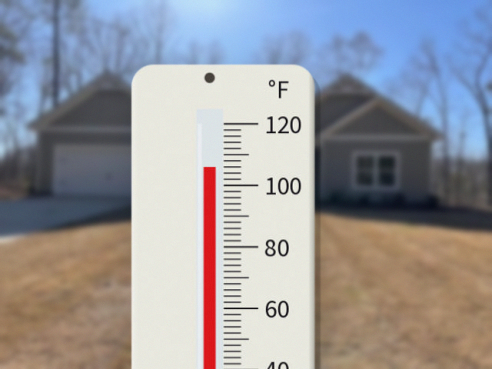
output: 106 °F
